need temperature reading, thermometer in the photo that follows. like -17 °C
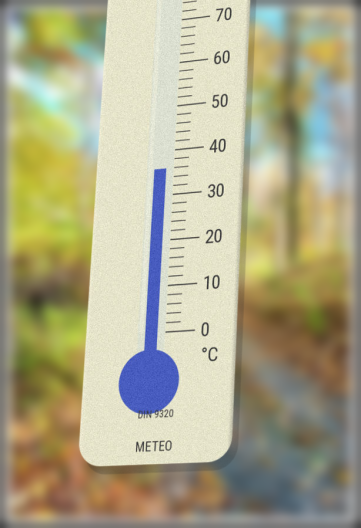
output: 36 °C
